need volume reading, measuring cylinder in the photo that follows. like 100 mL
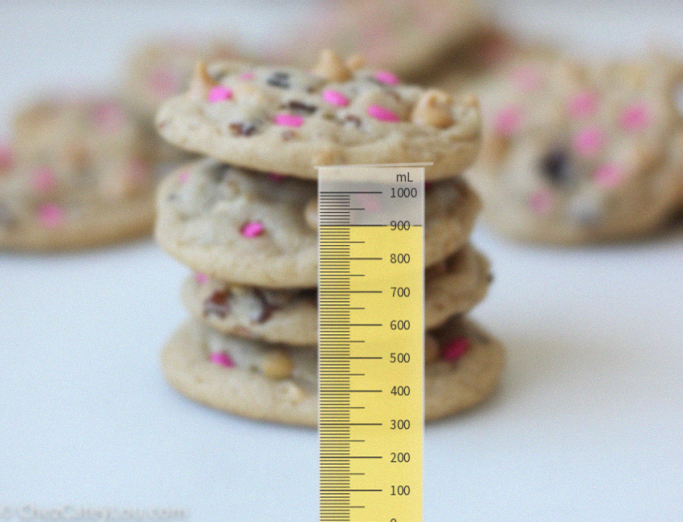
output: 900 mL
